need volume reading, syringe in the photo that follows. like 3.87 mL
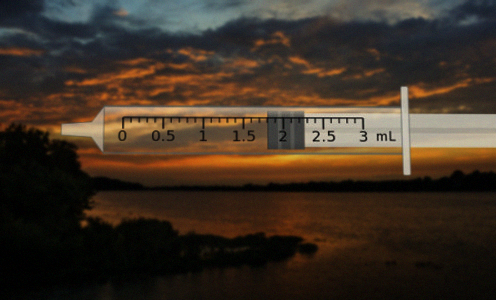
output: 1.8 mL
